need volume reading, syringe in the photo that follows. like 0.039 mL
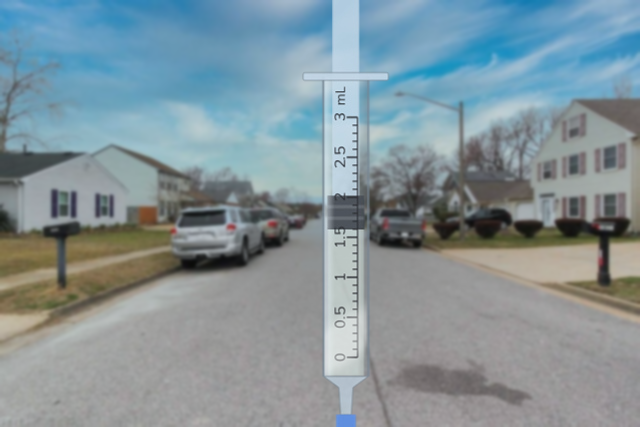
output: 1.6 mL
